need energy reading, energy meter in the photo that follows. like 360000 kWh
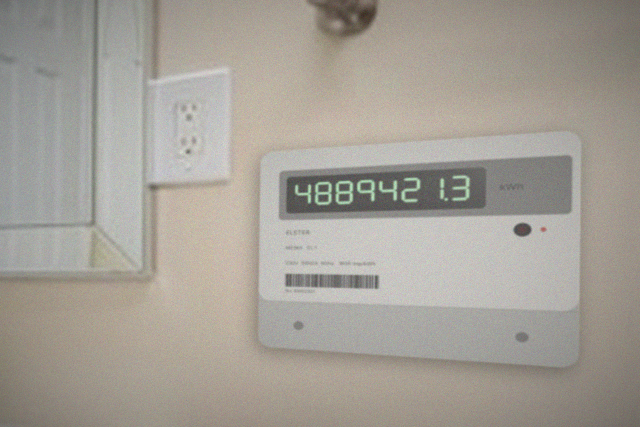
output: 4889421.3 kWh
